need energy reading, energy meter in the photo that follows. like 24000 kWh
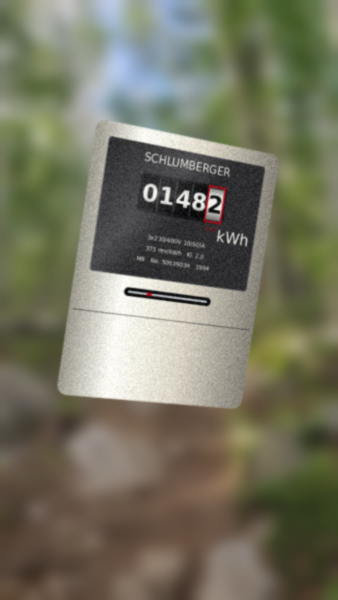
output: 148.2 kWh
